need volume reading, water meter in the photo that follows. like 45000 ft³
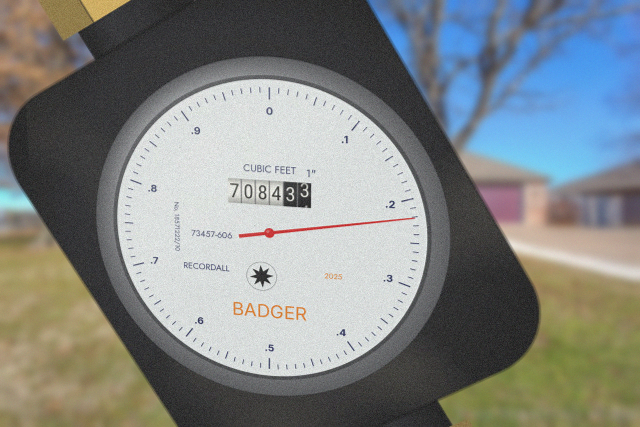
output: 708433.22 ft³
